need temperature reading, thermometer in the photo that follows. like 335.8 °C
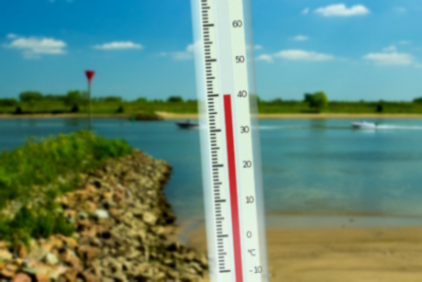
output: 40 °C
